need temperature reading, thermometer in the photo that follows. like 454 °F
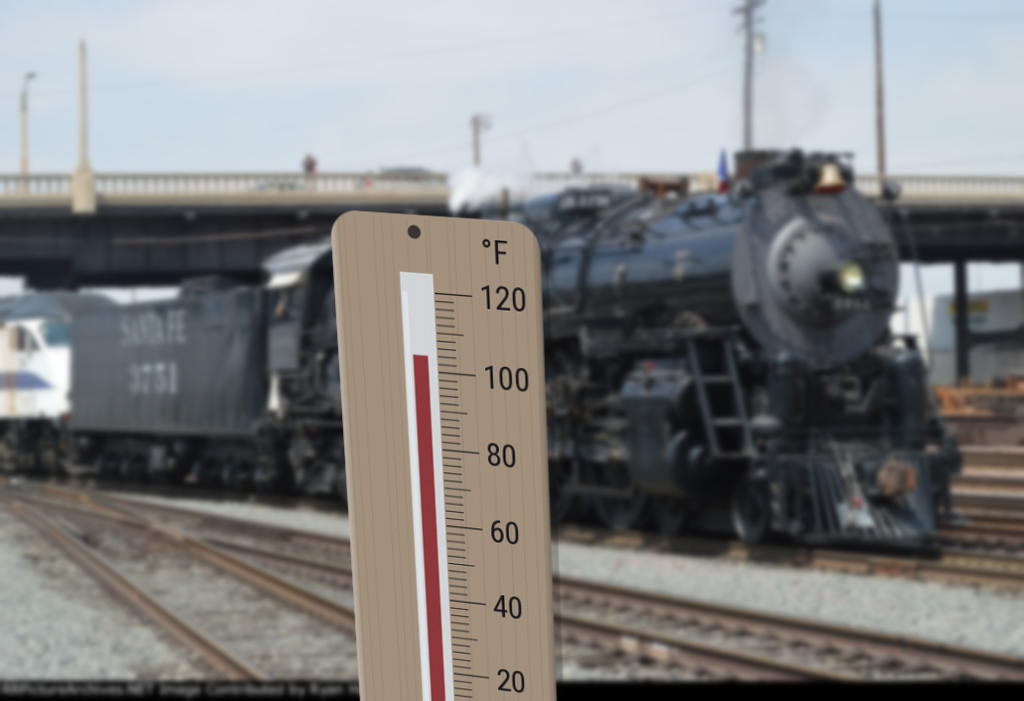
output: 104 °F
